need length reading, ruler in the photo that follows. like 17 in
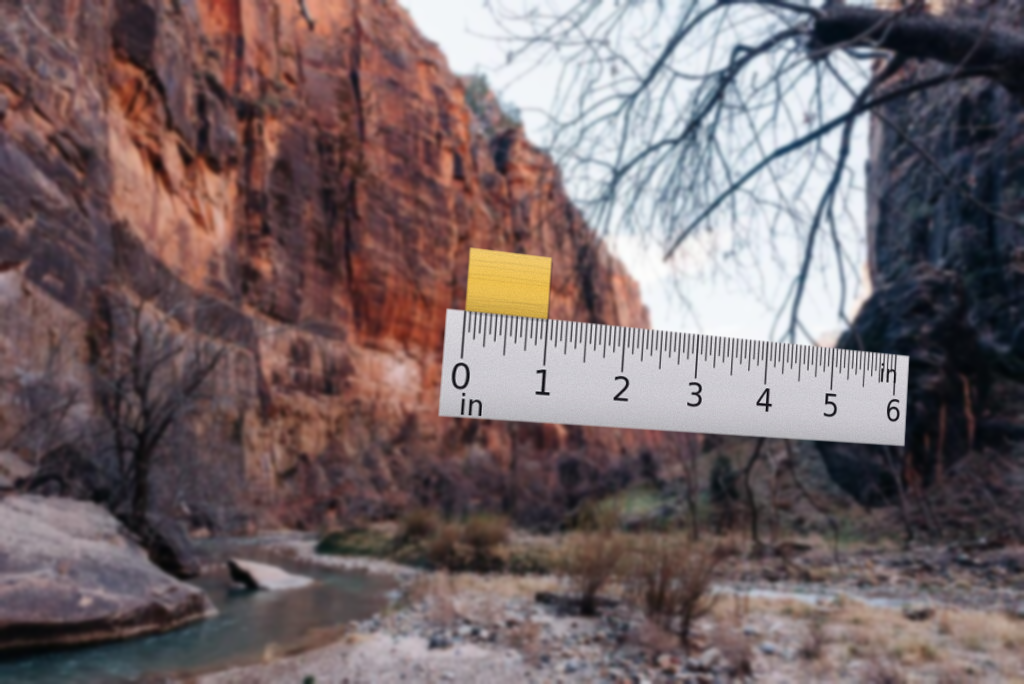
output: 1 in
